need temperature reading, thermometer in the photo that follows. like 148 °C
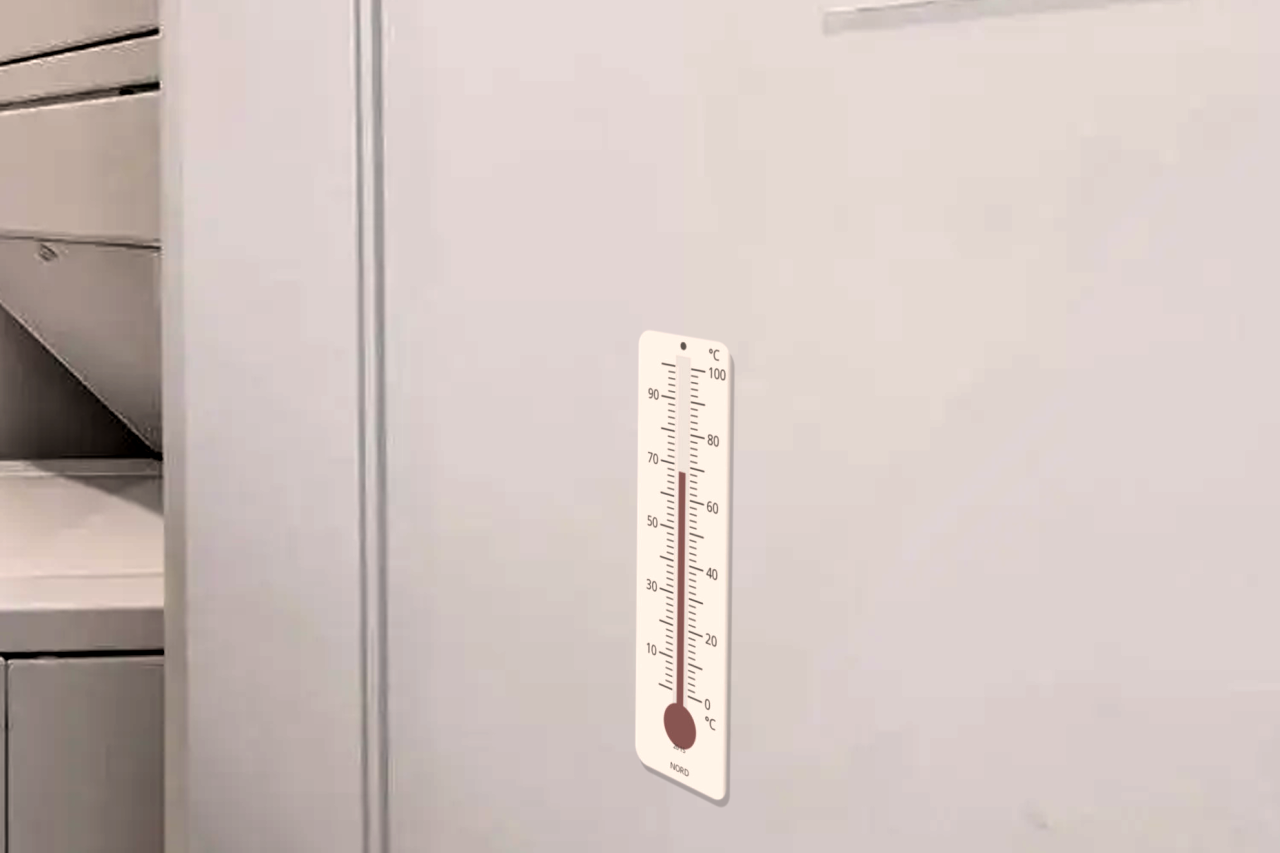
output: 68 °C
